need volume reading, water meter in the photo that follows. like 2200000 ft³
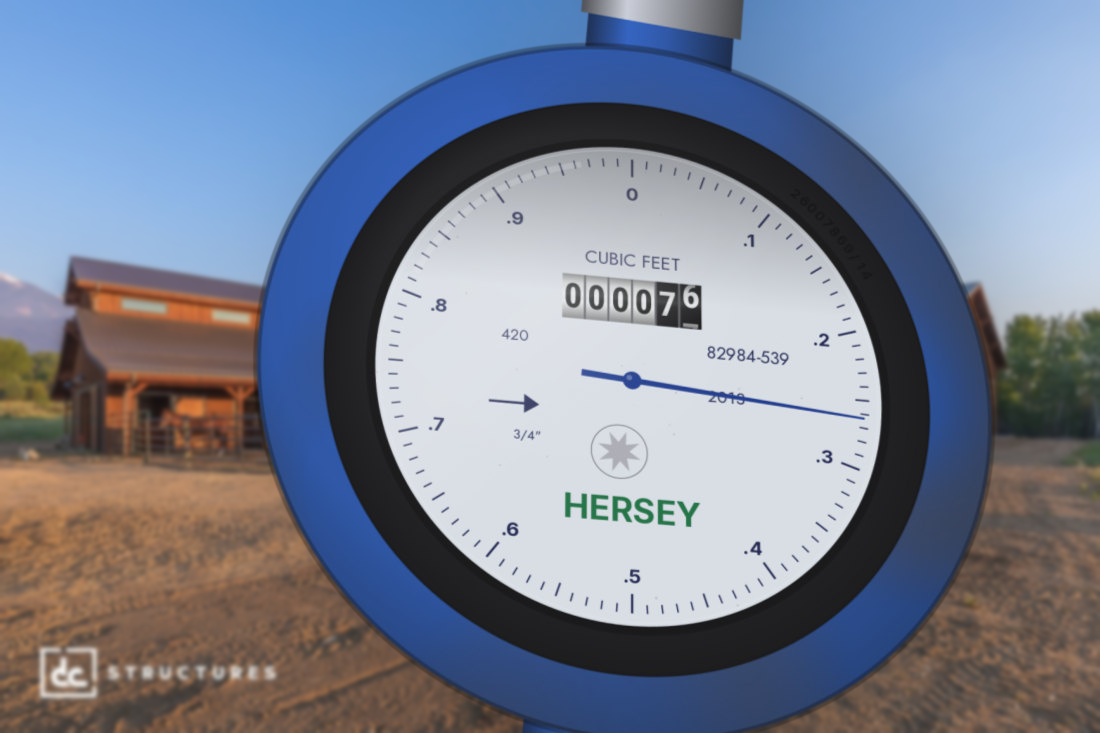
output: 76.26 ft³
